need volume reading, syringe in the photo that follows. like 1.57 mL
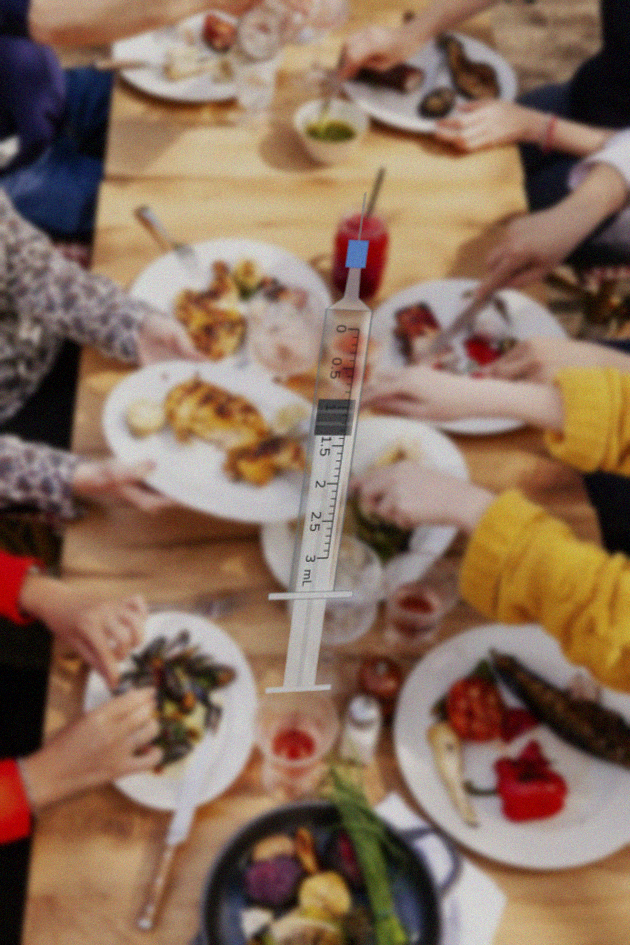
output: 0.9 mL
